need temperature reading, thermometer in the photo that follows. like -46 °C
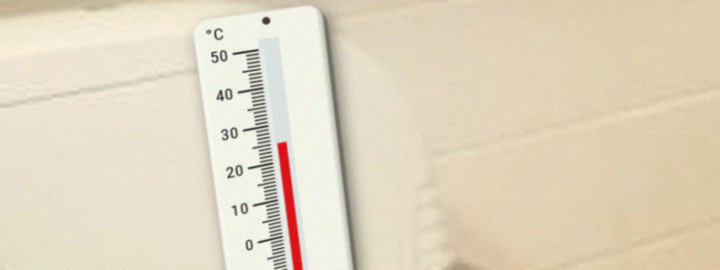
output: 25 °C
